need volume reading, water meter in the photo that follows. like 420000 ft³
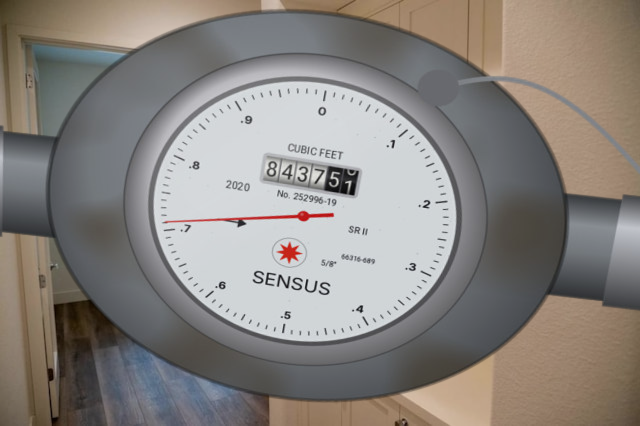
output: 843750.71 ft³
